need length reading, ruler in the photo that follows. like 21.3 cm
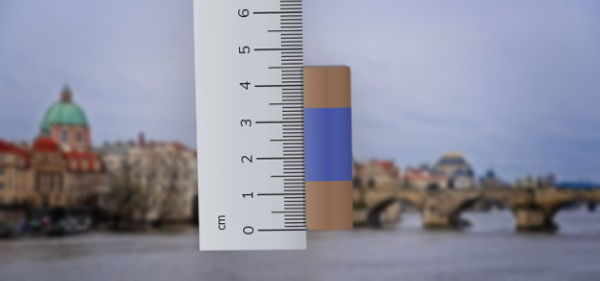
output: 4.5 cm
